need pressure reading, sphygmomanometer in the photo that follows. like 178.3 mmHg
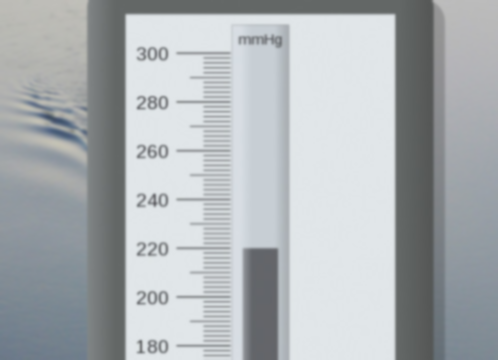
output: 220 mmHg
